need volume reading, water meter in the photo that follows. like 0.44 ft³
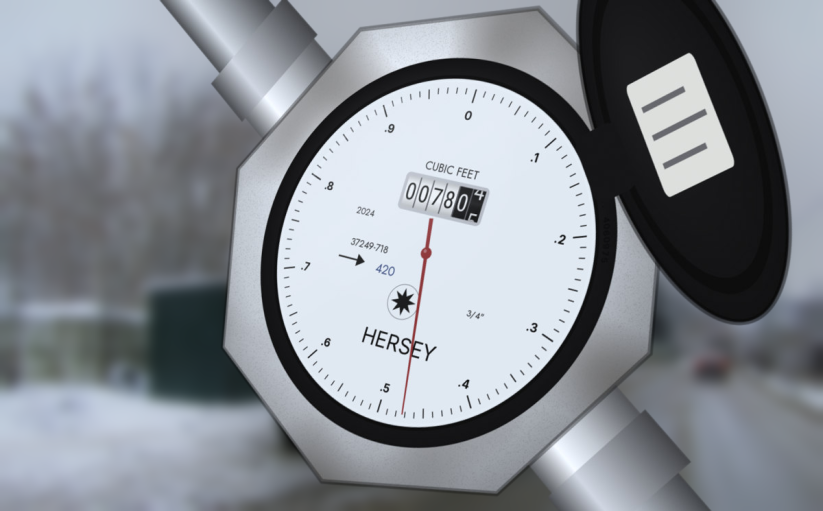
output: 7804.47 ft³
